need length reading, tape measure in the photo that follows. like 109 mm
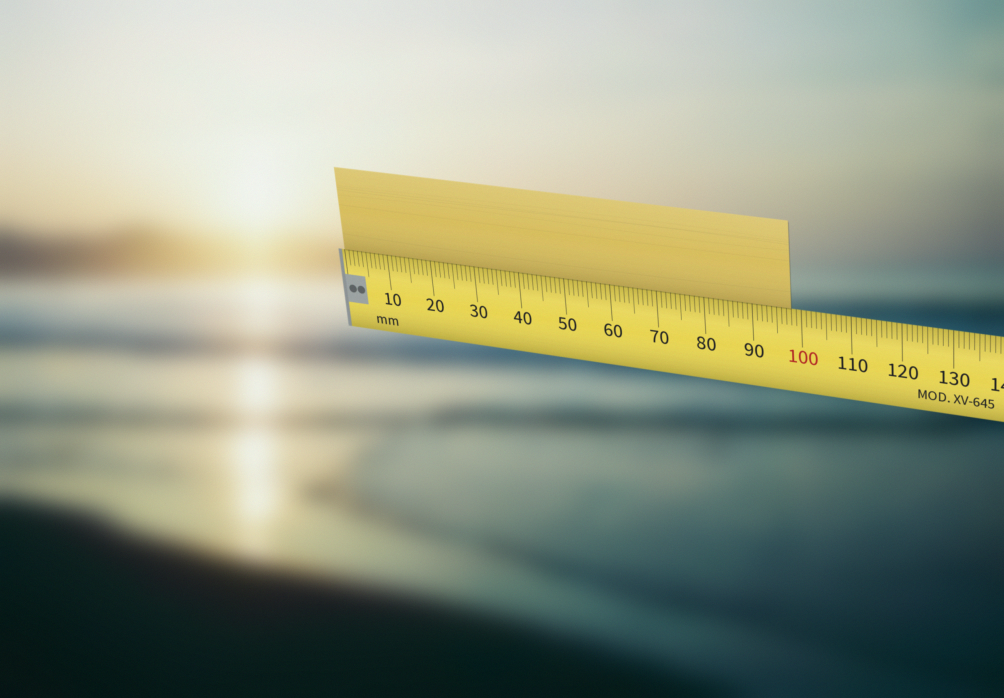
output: 98 mm
